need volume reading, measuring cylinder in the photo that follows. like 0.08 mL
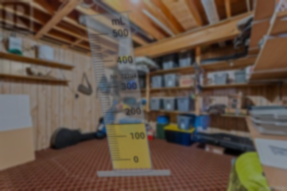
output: 150 mL
